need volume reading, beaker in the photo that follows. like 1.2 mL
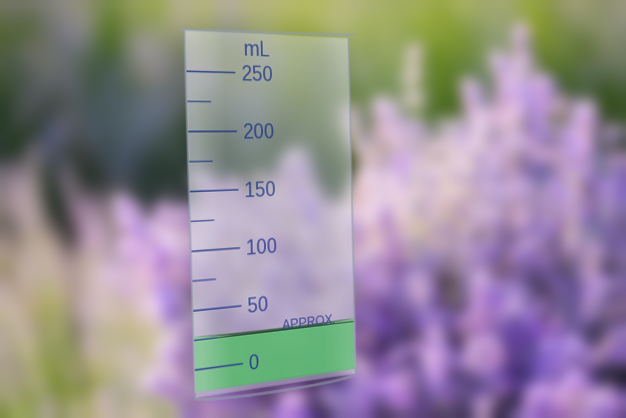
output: 25 mL
